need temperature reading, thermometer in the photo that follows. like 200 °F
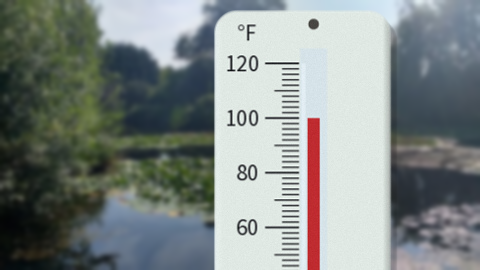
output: 100 °F
